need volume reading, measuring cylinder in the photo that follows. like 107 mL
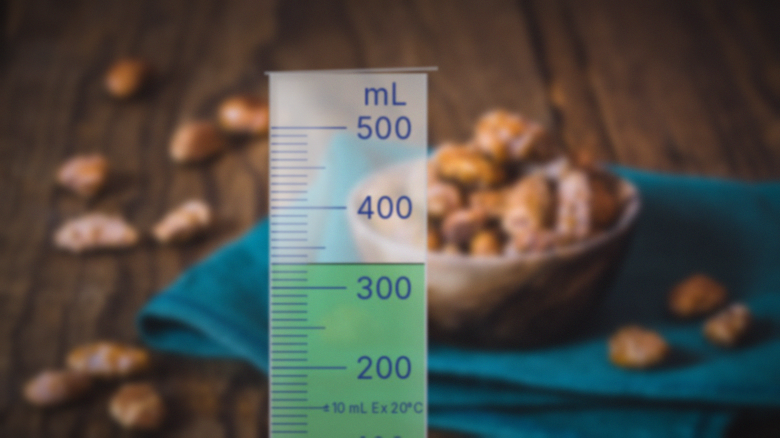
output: 330 mL
